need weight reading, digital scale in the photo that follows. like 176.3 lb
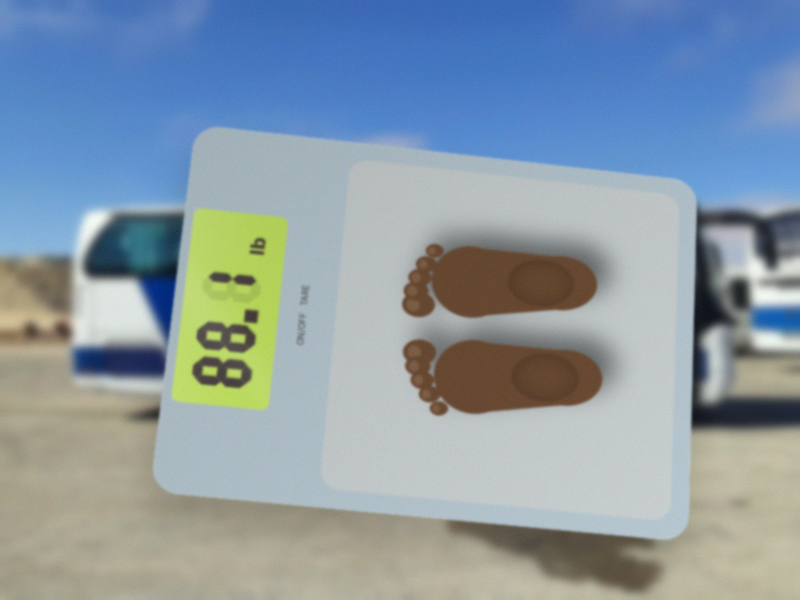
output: 88.1 lb
